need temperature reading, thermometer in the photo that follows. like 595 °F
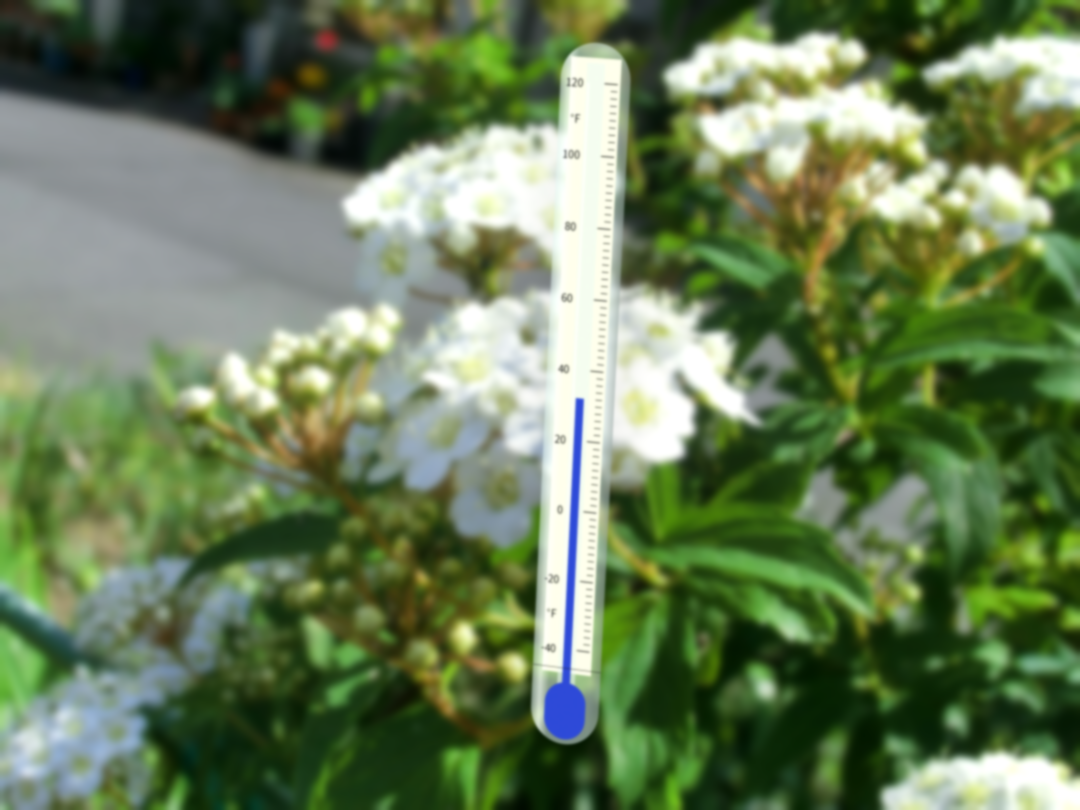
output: 32 °F
